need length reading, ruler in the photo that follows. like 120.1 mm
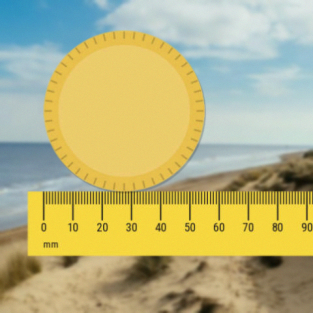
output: 55 mm
